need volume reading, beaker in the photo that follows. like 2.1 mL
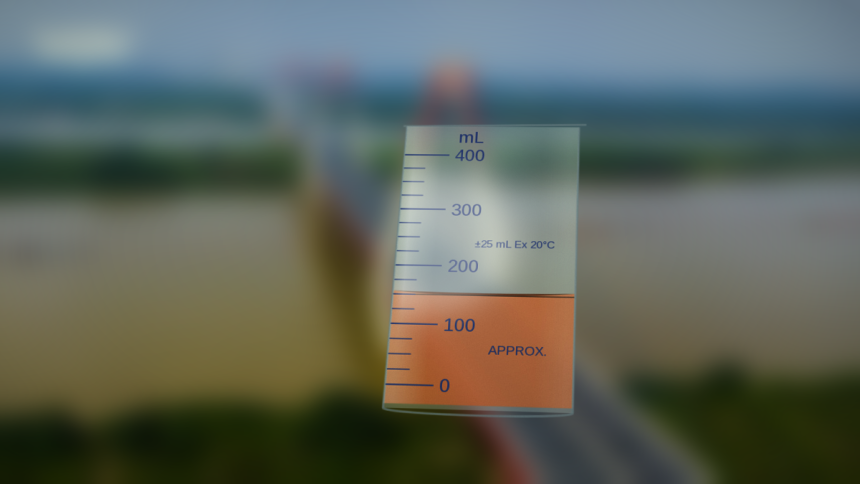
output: 150 mL
